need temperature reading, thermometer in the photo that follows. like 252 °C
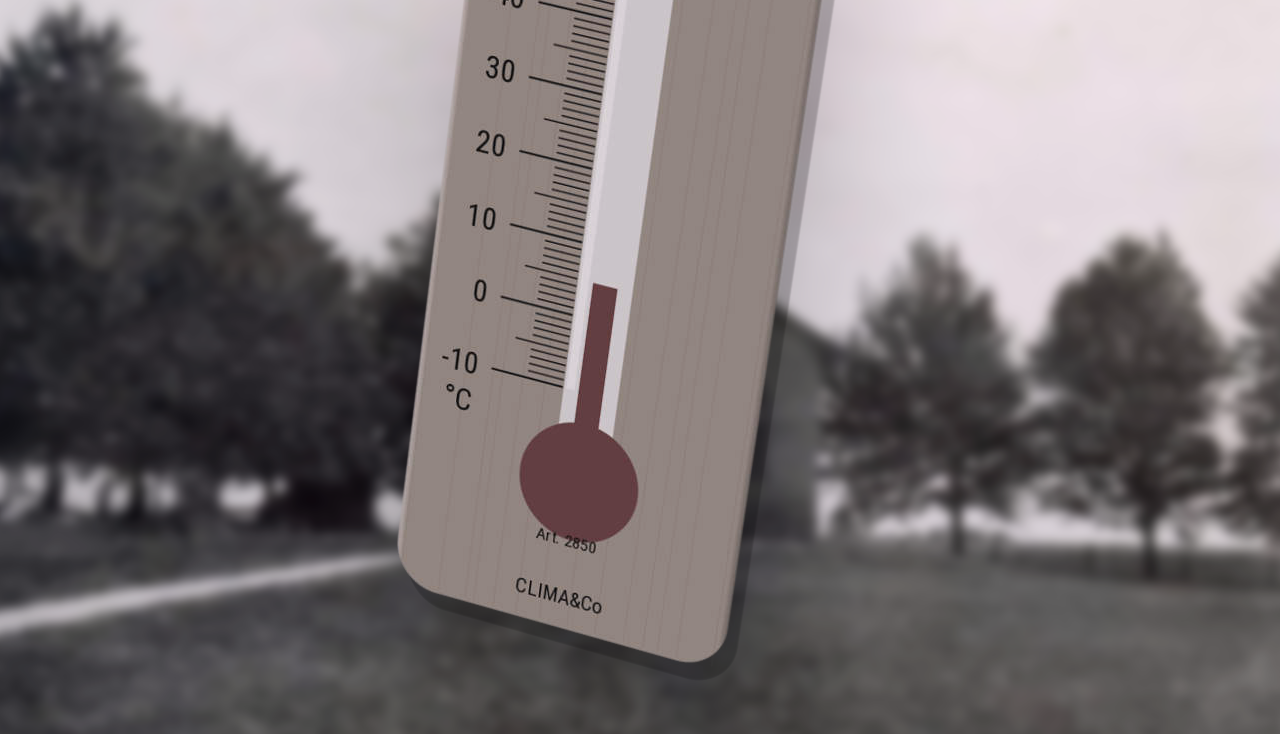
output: 5 °C
